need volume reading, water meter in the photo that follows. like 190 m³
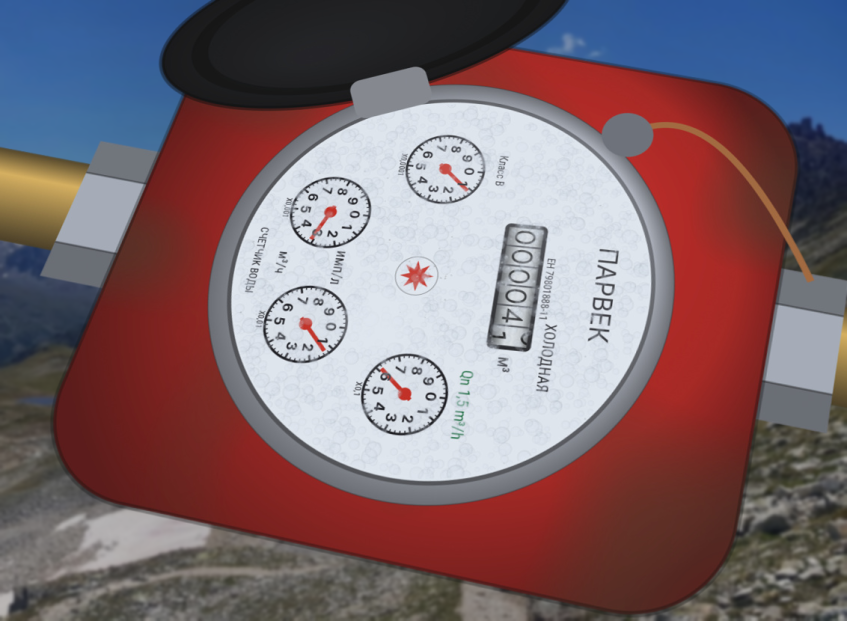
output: 40.6131 m³
